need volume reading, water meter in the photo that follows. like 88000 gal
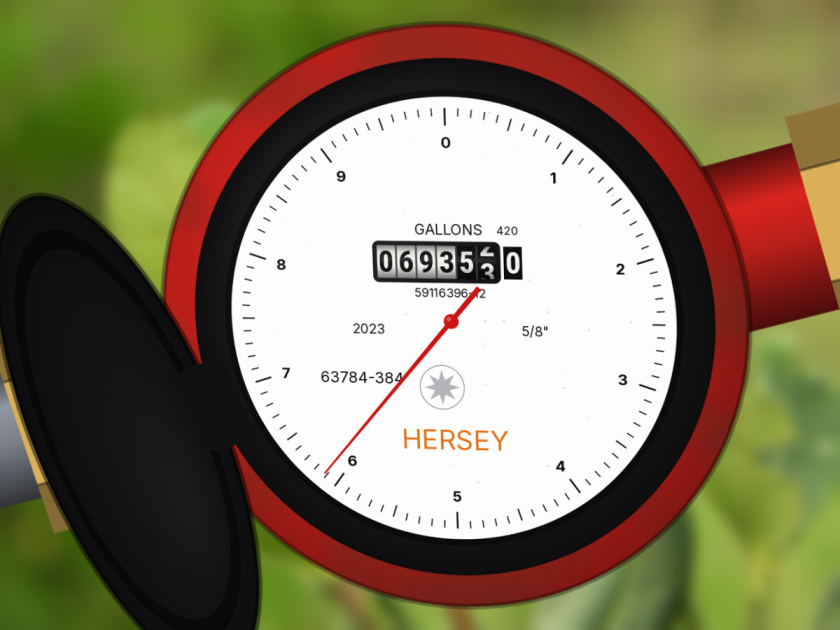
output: 693526.1 gal
